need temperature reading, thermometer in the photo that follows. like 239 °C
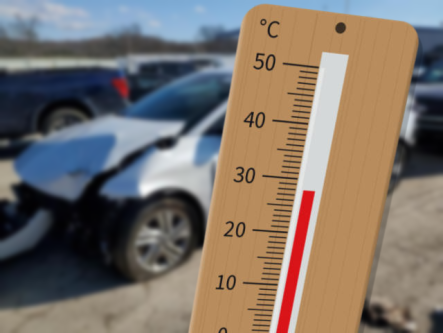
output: 28 °C
